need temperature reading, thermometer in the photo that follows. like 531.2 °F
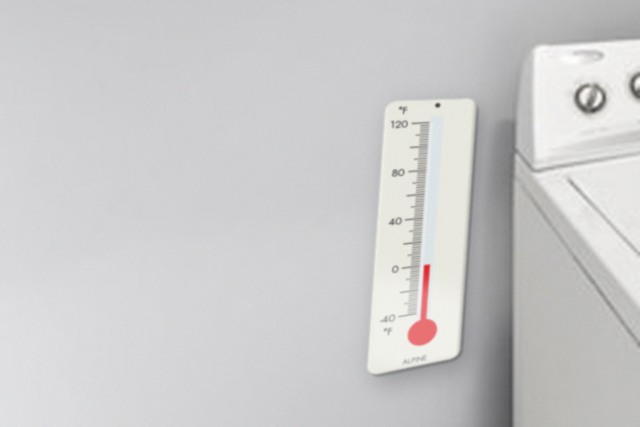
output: 0 °F
